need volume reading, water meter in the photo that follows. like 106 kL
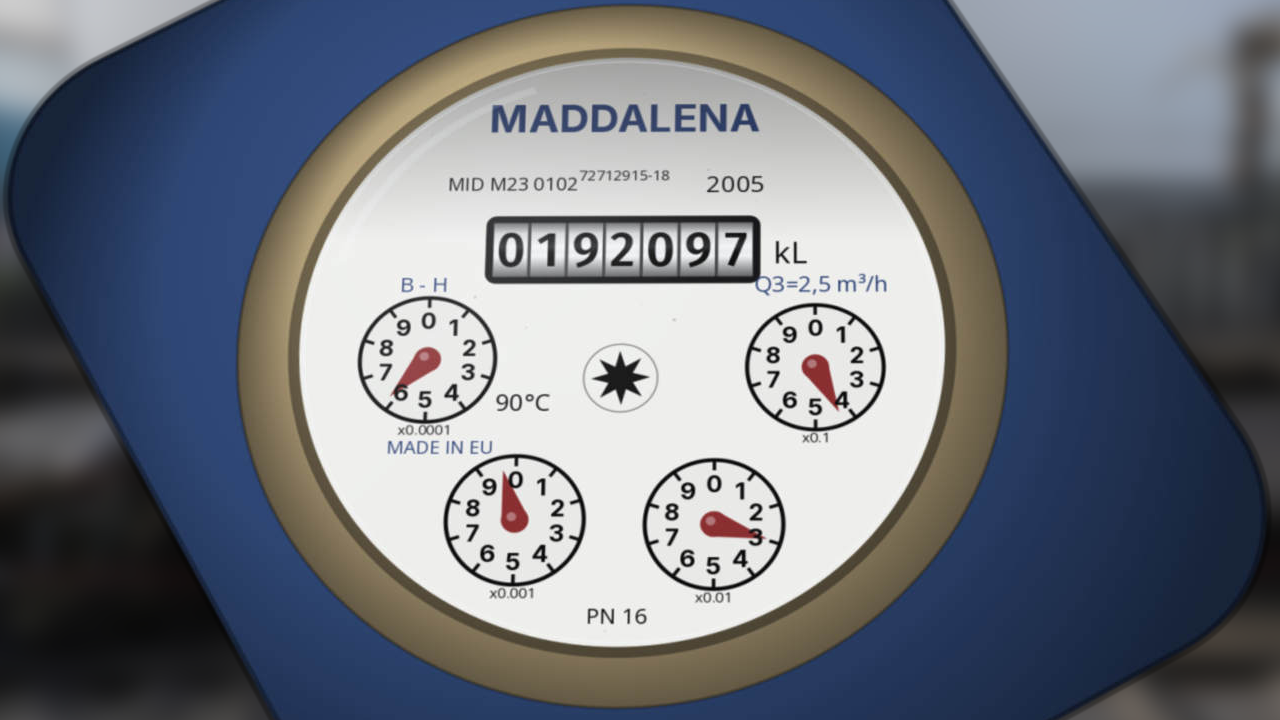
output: 192097.4296 kL
